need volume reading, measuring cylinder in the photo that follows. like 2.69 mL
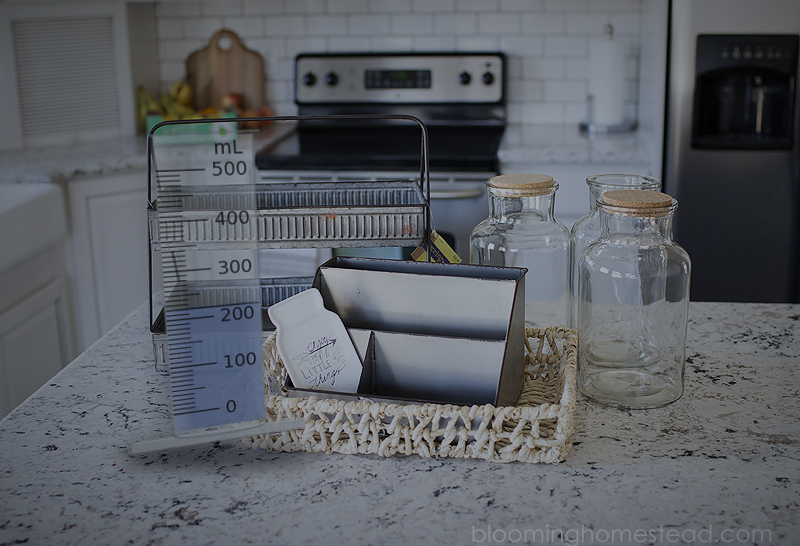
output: 220 mL
